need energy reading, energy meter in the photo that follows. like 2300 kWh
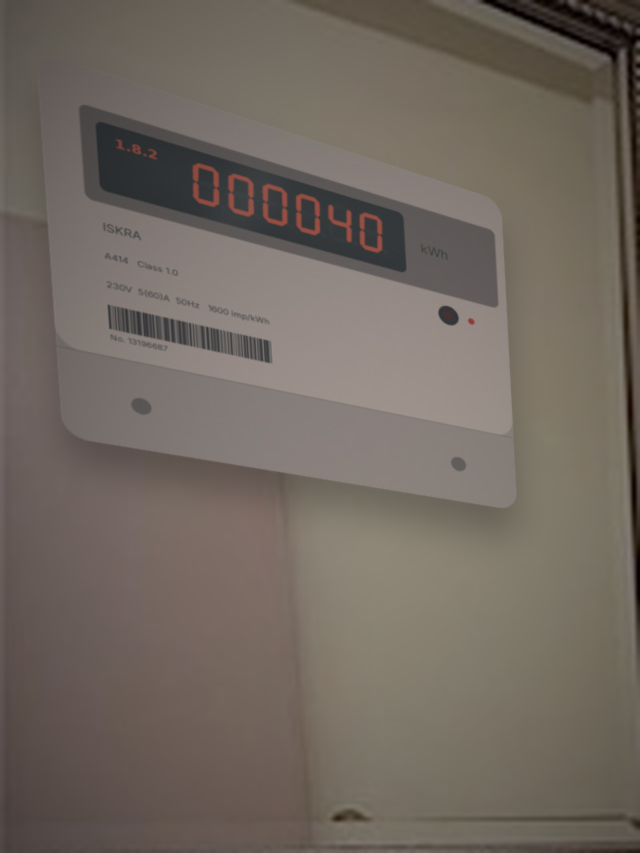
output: 40 kWh
